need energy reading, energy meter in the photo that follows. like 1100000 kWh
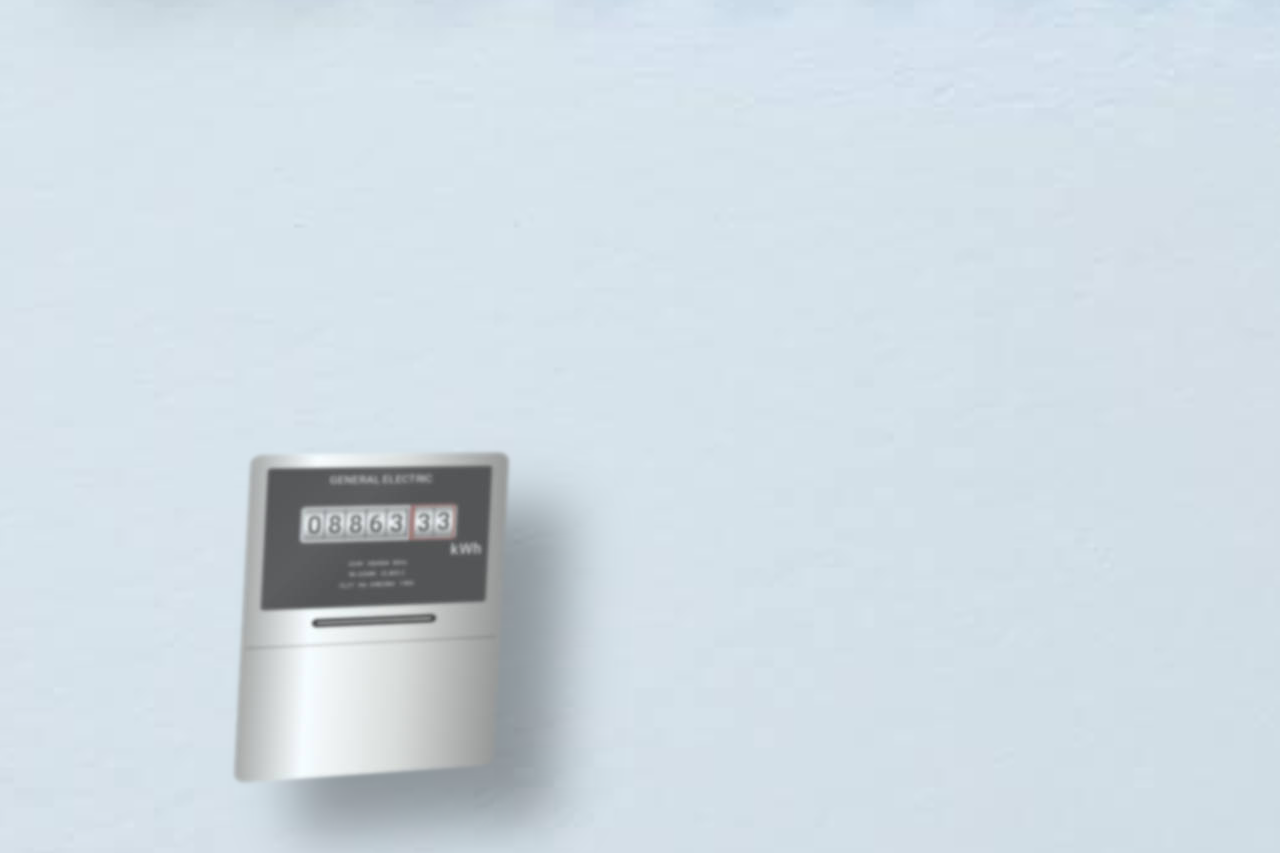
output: 8863.33 kWh
